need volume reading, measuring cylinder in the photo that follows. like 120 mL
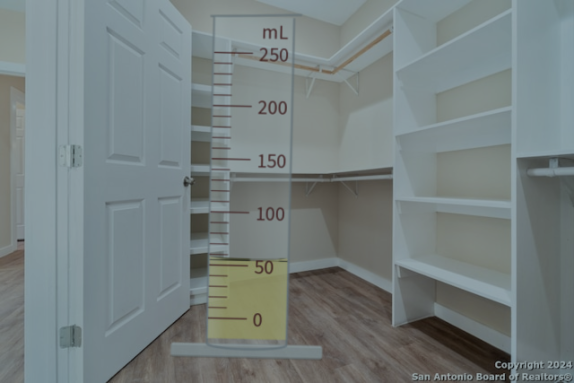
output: 55 mL
